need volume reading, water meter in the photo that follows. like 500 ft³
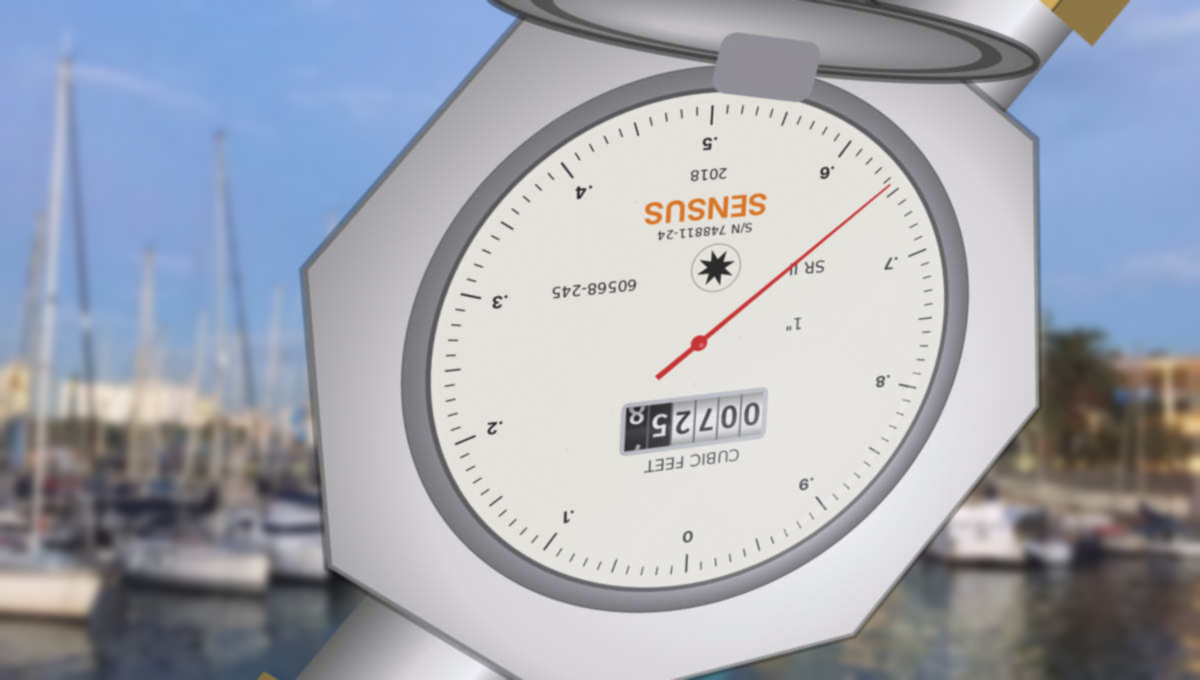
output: 7257.64 ft³
